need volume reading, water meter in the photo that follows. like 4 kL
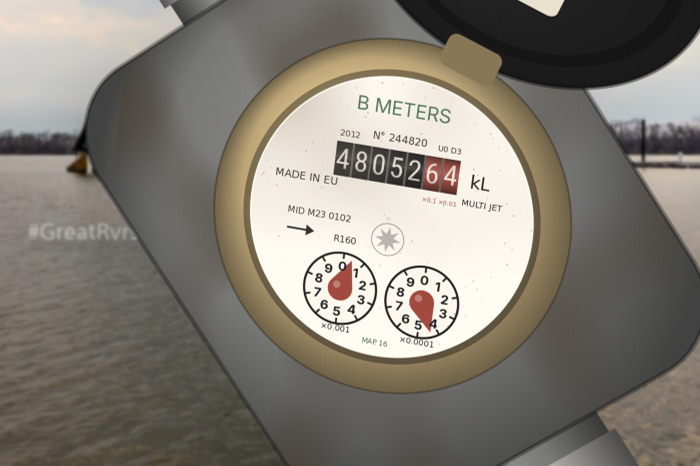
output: 48052.6404 kL
